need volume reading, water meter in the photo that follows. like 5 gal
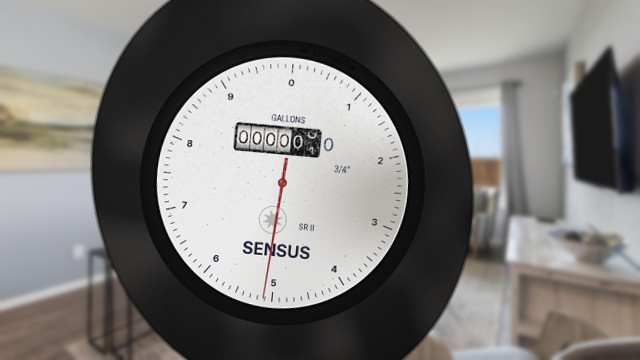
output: 5.1 gal
